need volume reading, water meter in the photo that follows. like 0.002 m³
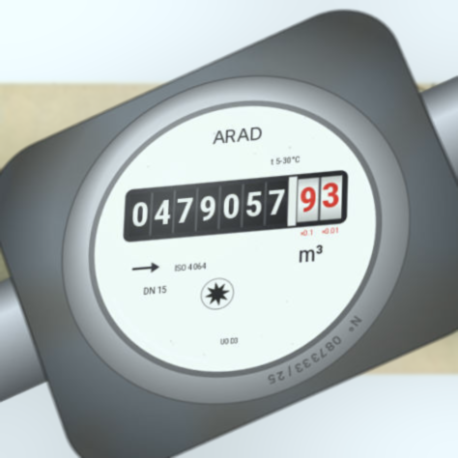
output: 479057.93 m³
